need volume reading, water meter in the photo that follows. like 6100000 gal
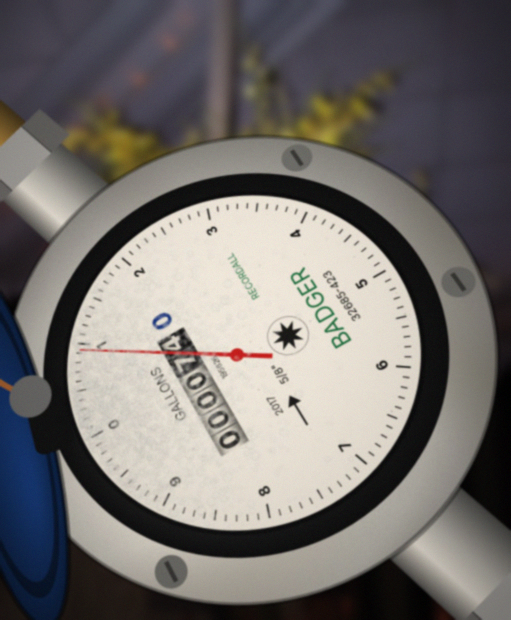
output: 740.9 gal
